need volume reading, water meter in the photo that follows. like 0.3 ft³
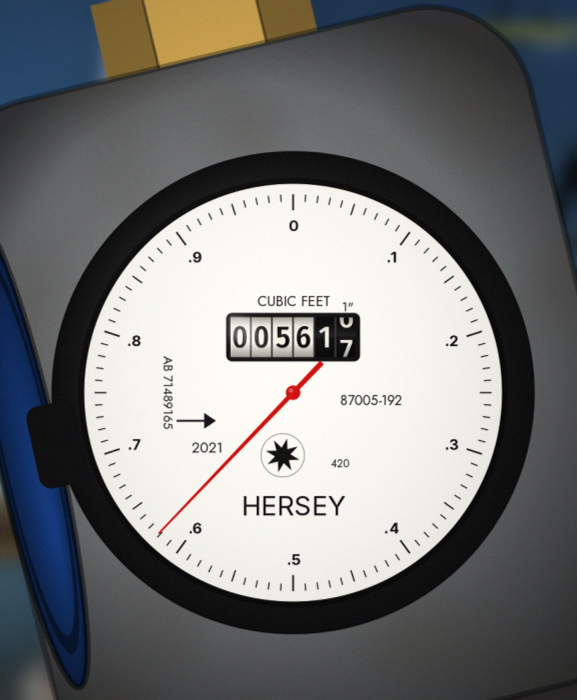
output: 5616.62 ft³
